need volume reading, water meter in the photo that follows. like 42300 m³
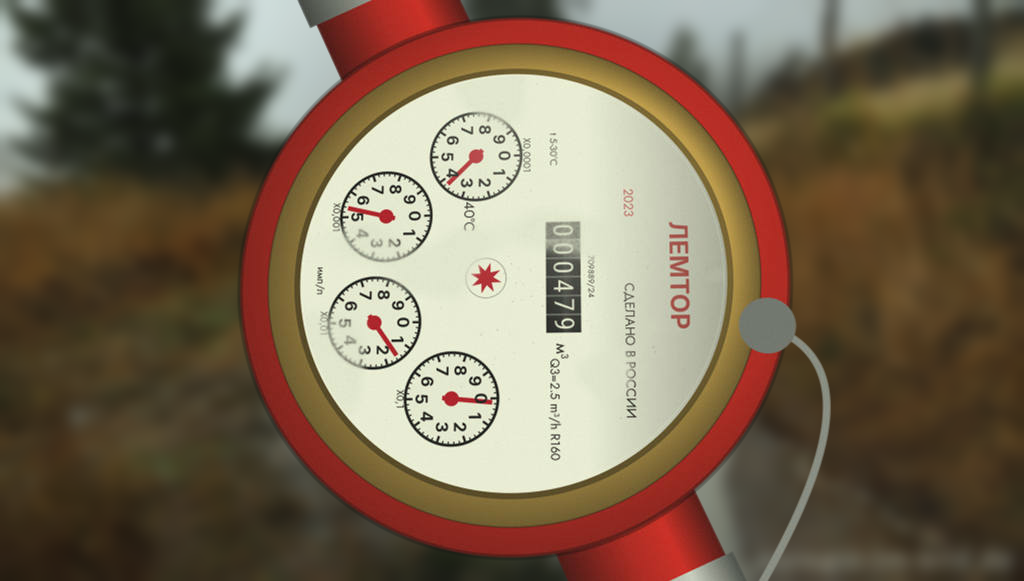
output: 479.0153 m³
